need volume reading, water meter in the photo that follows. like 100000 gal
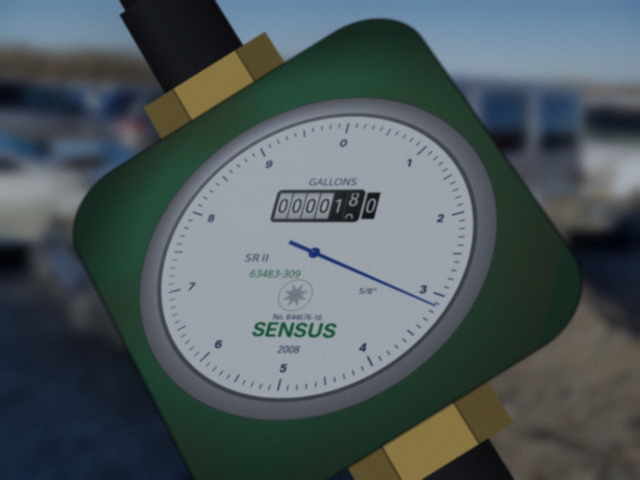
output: 183.1 gal
